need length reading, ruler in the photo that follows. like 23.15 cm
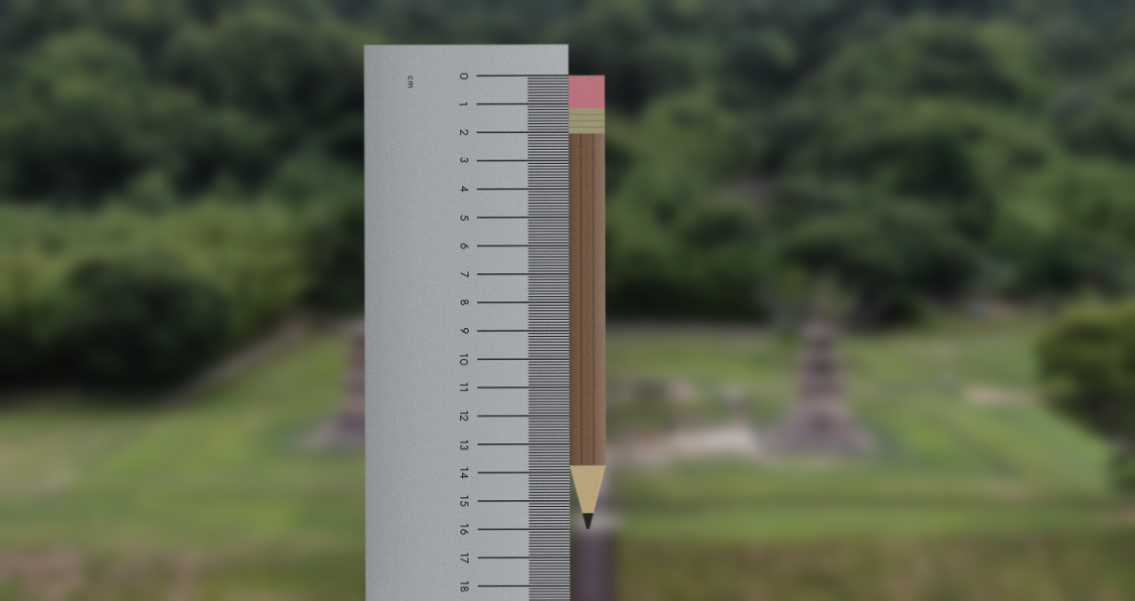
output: 16 cm
